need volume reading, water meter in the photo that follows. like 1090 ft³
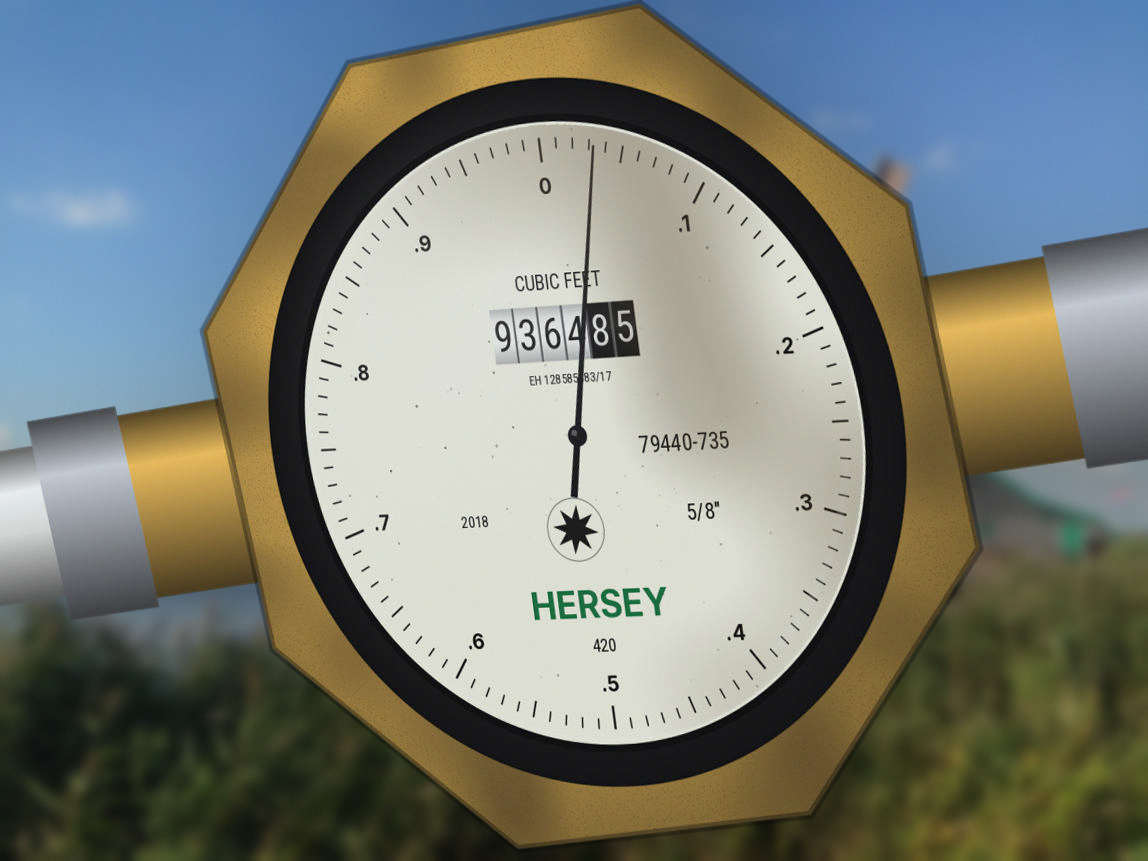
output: 936485.03 ft³
